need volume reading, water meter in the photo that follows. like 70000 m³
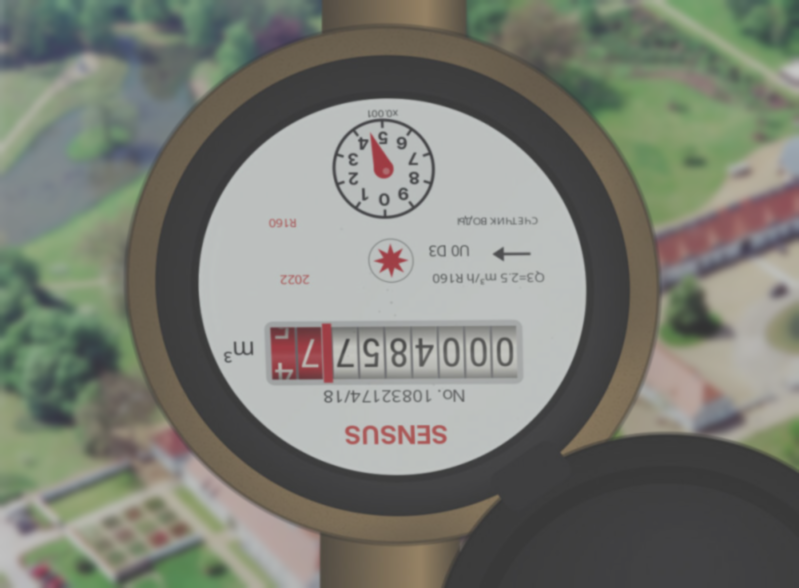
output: 4857.744 m³
